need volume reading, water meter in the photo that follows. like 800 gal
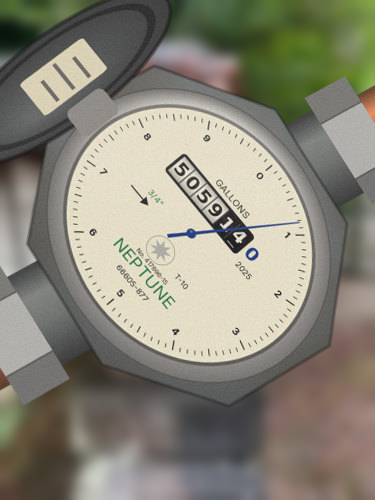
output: 5059140.8 gal
